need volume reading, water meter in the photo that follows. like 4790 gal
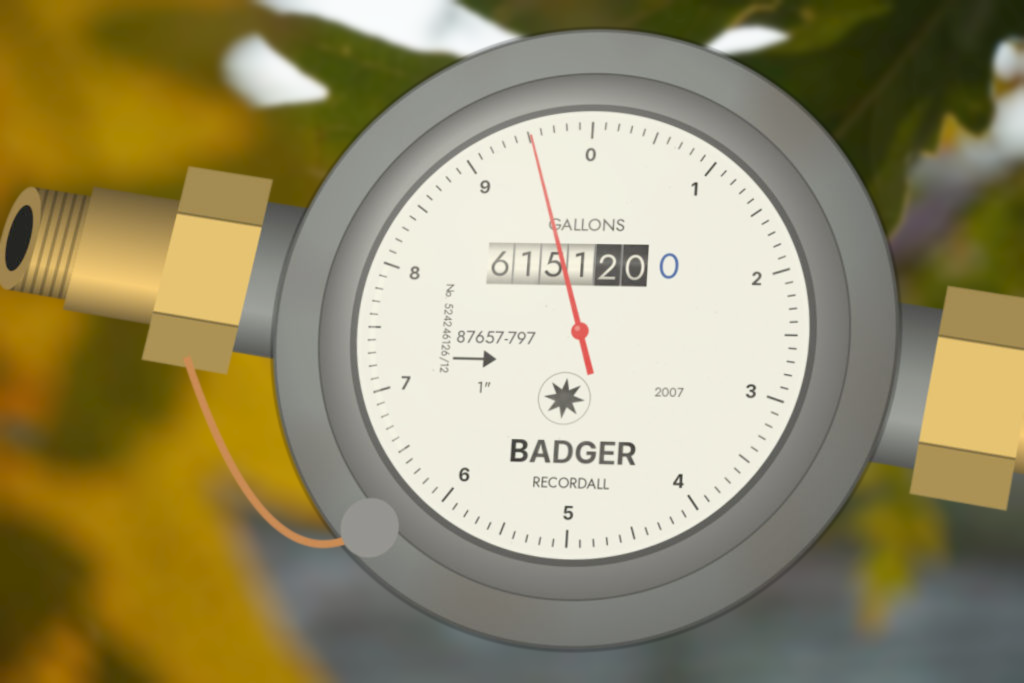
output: 6151199.5 gal
